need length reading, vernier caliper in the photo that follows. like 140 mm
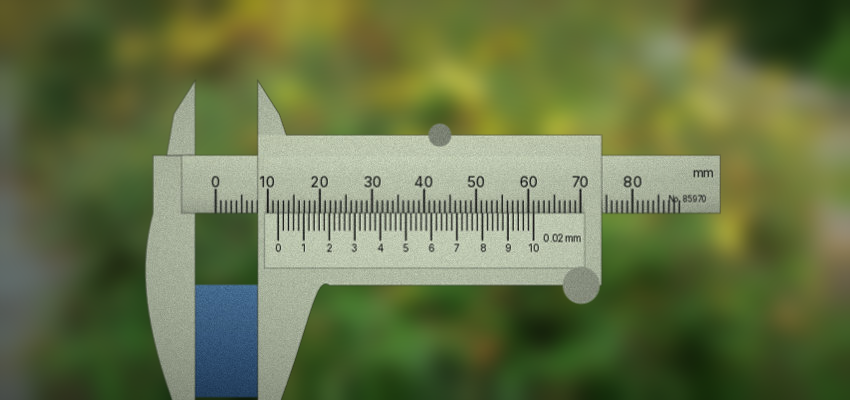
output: 12.0 mm
